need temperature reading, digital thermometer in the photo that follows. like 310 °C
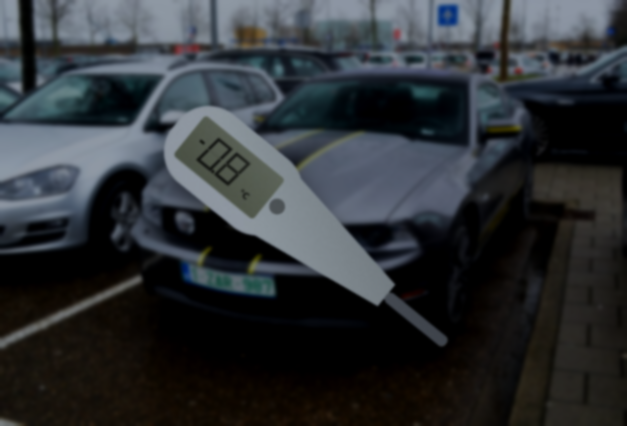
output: -0.8 °C
